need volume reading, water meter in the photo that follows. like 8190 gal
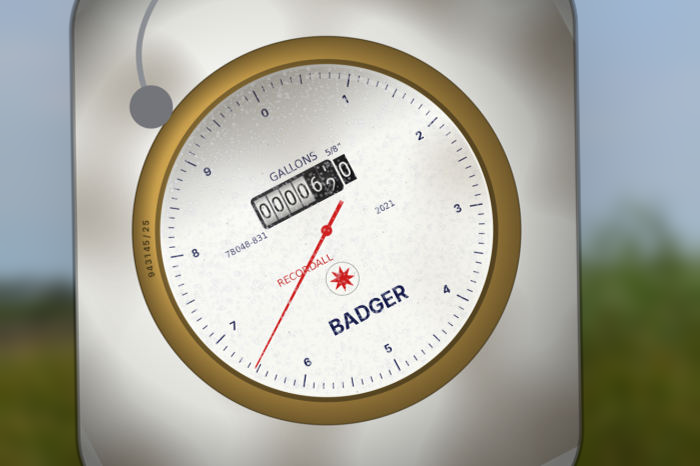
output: 616.5 gal
